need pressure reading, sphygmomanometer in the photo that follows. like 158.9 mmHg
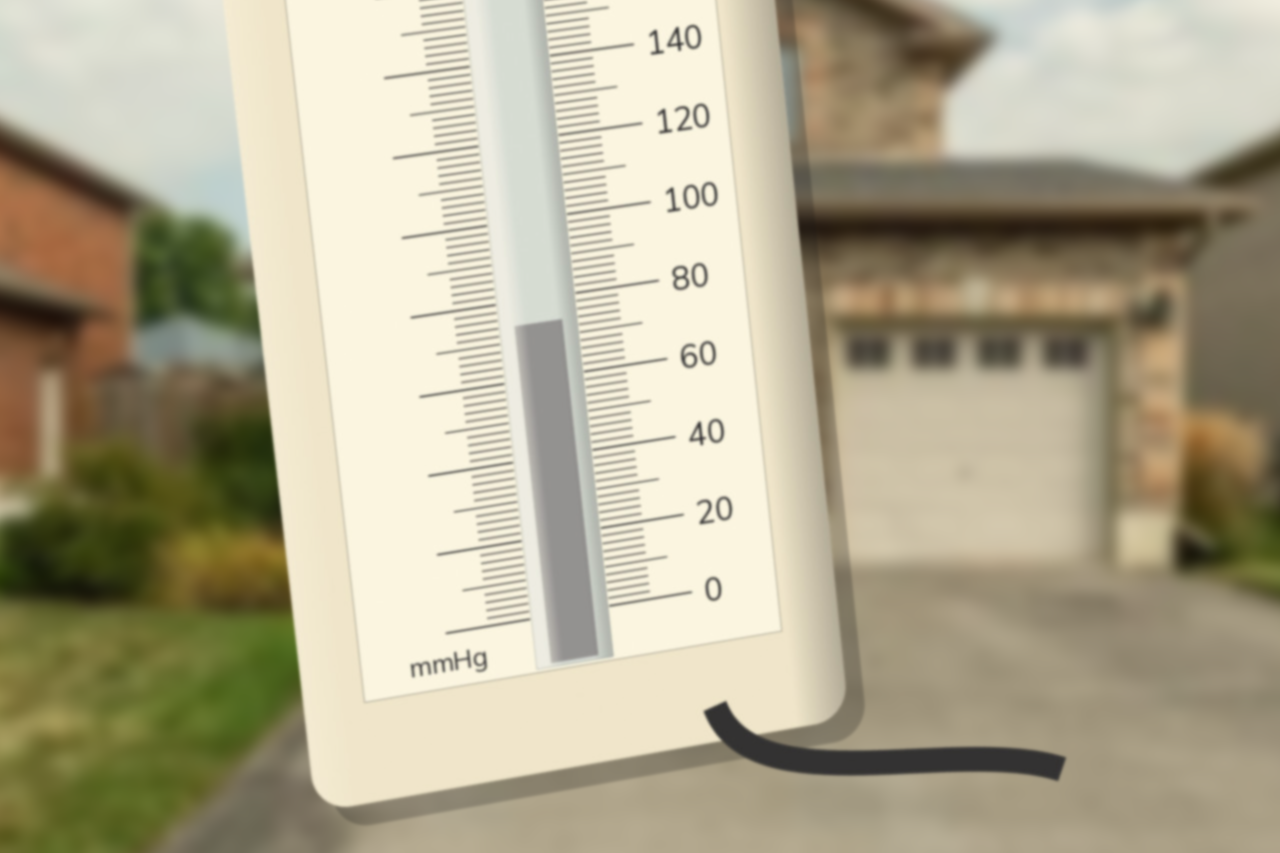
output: 74 mmHg
